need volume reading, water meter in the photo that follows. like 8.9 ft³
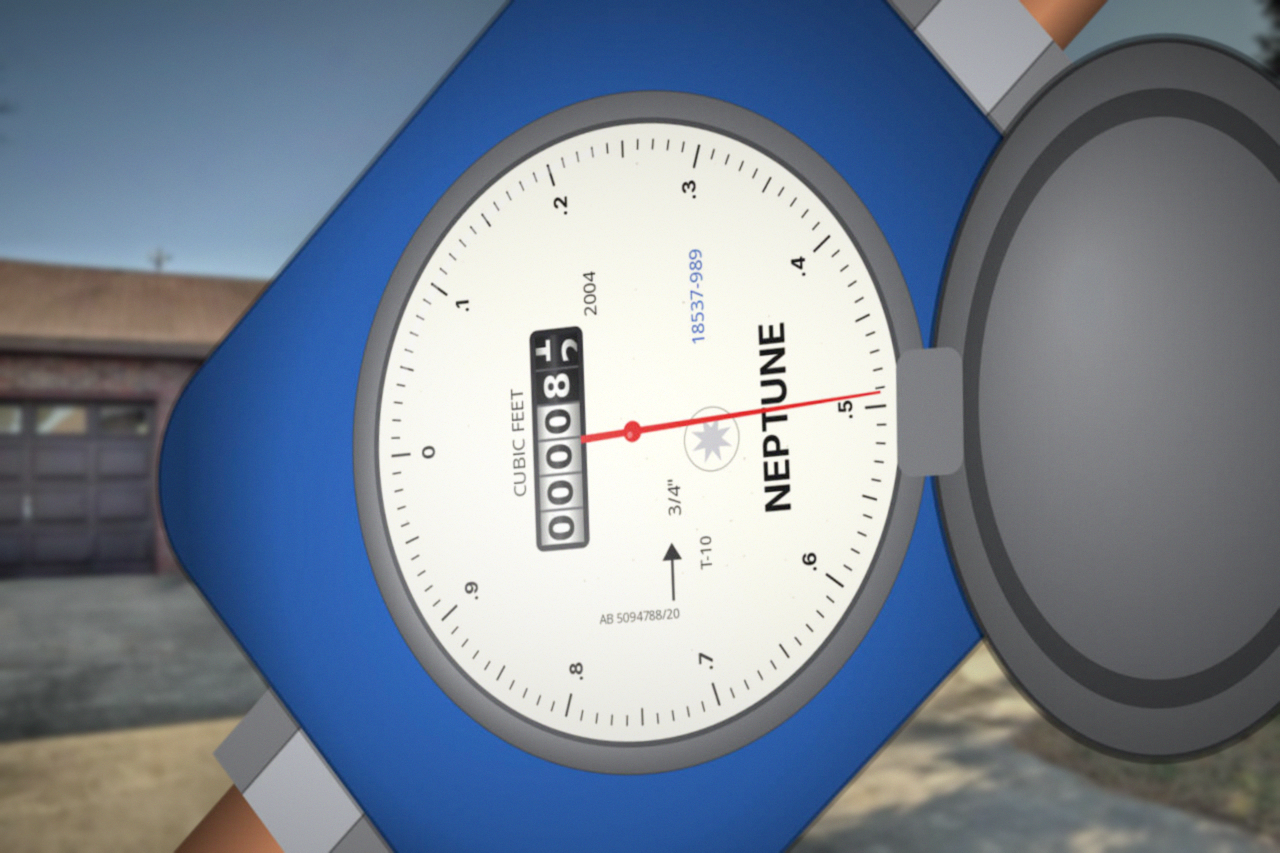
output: 81.49 ft³
